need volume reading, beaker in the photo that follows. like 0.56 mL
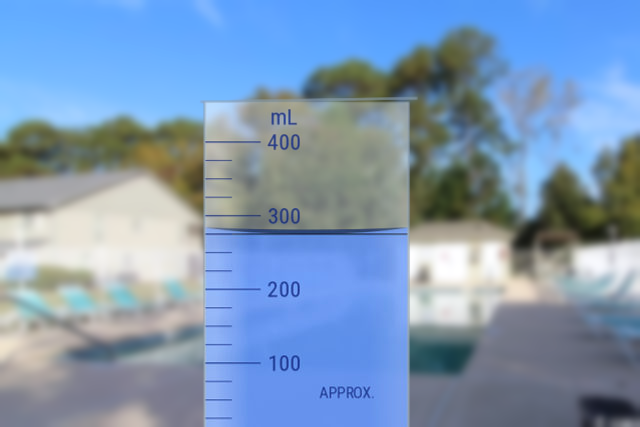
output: 275 mL
